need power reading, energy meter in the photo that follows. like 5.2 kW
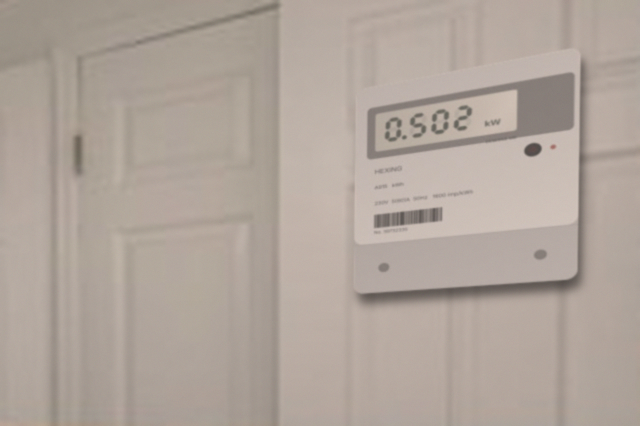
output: 0.502 kW
